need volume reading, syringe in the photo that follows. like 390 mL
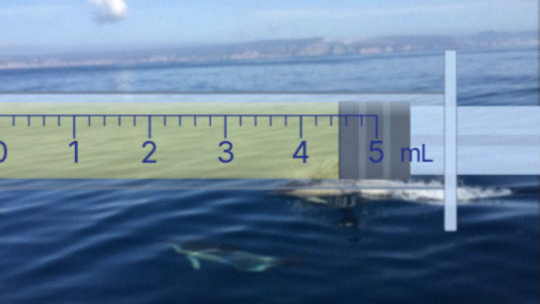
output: 4.5 mL
